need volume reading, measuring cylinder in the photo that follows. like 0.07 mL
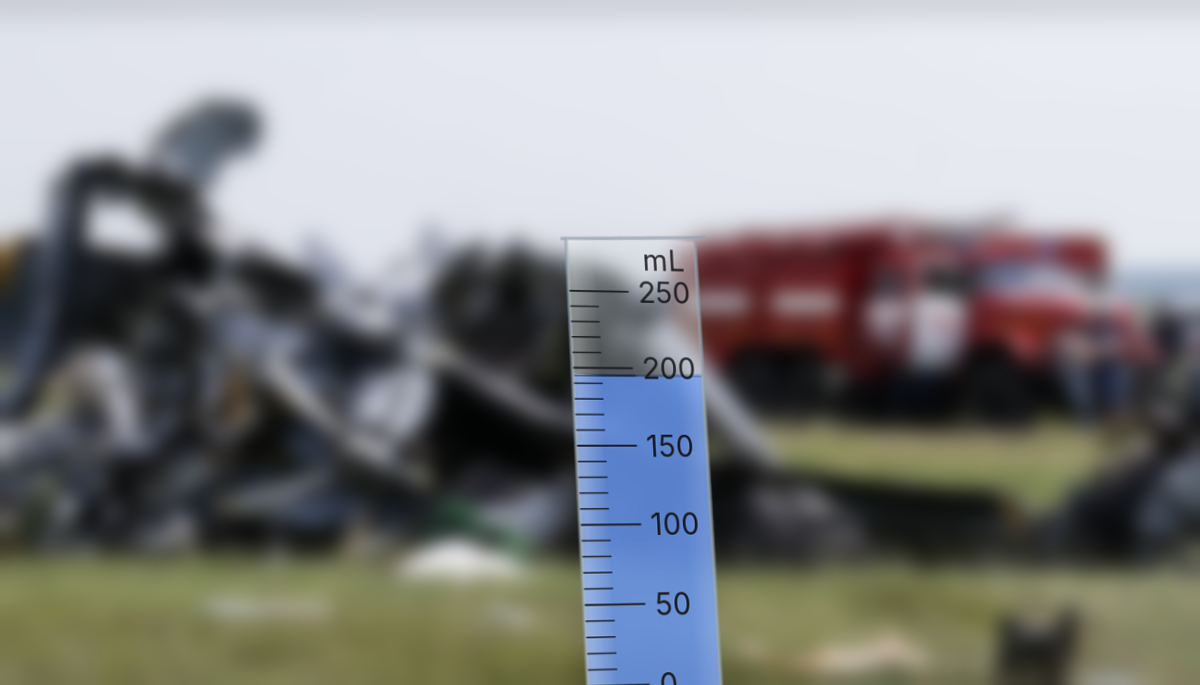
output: 195 mL
